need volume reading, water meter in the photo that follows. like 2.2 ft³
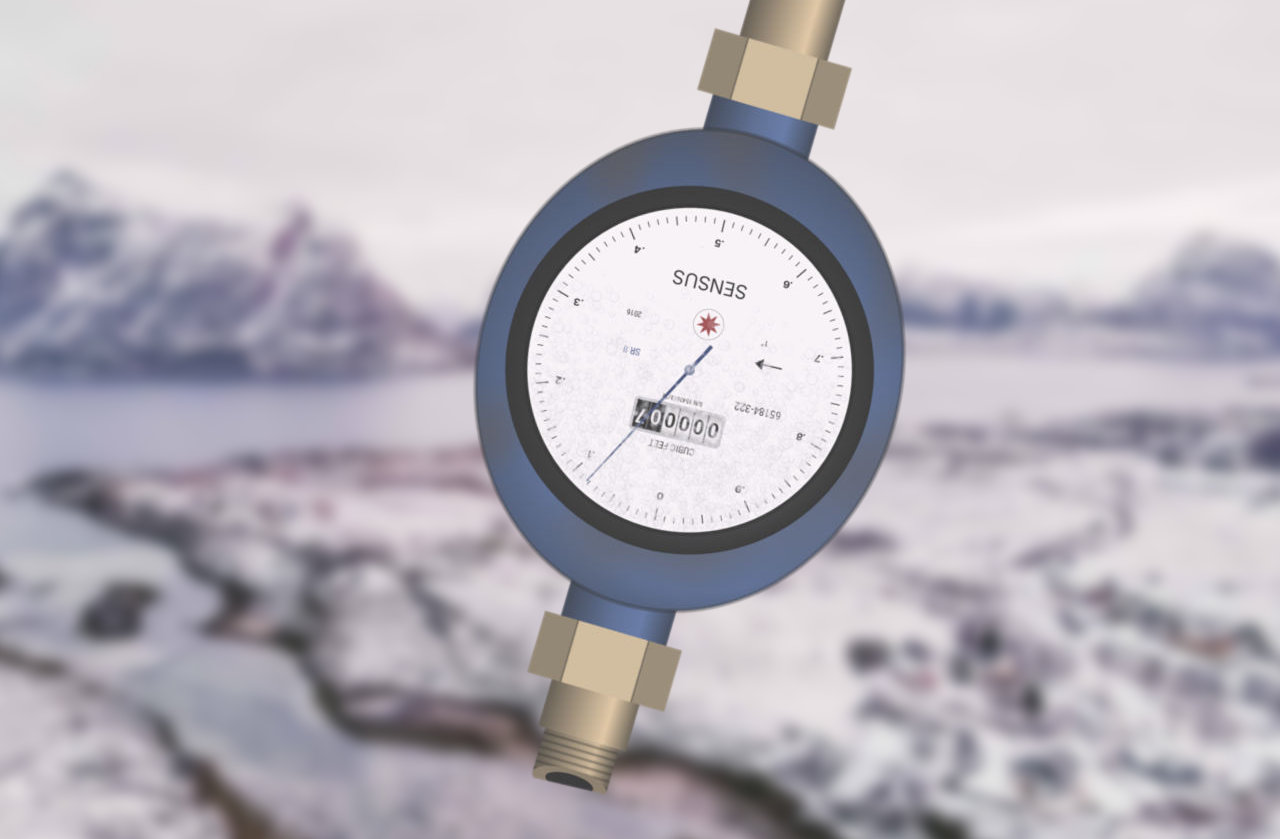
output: 7.08 ft³
